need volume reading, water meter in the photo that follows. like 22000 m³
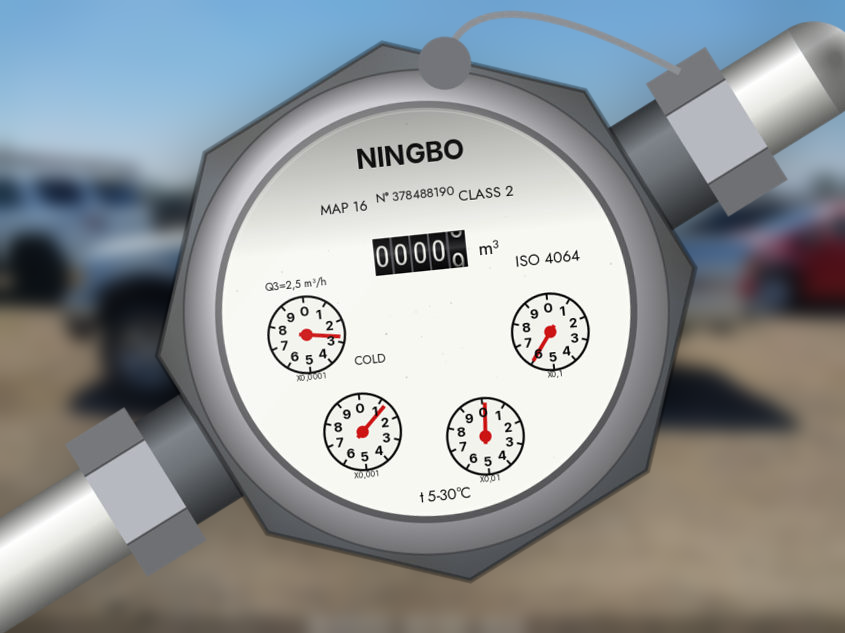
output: 8.6012 m³
